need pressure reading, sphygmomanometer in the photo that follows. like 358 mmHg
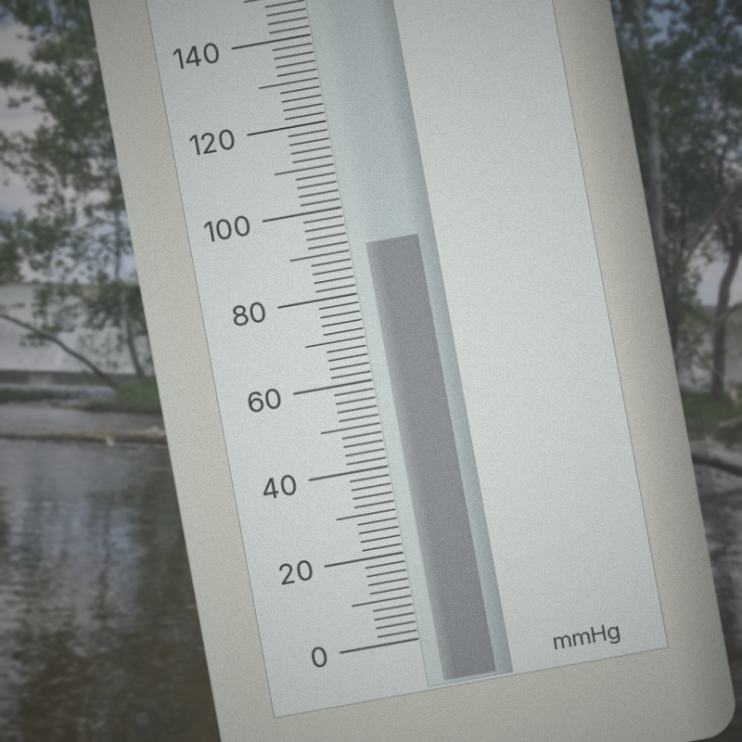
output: 91 mmHg
